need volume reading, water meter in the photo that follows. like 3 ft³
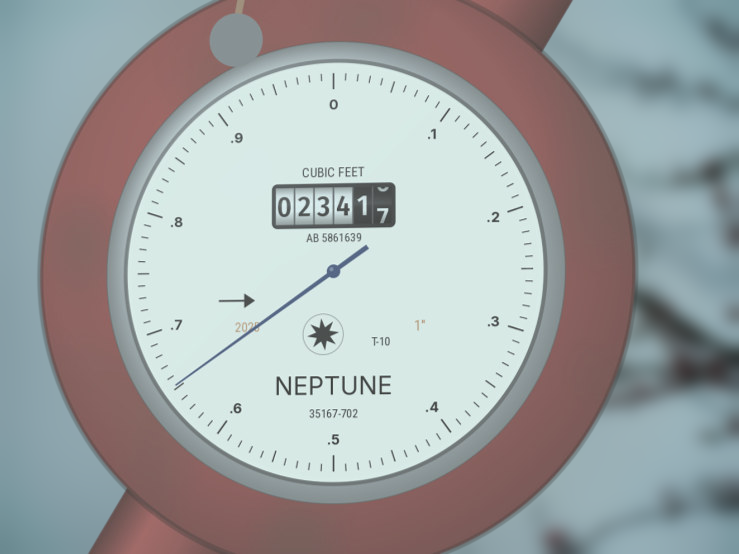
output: 23416.65 ft³
